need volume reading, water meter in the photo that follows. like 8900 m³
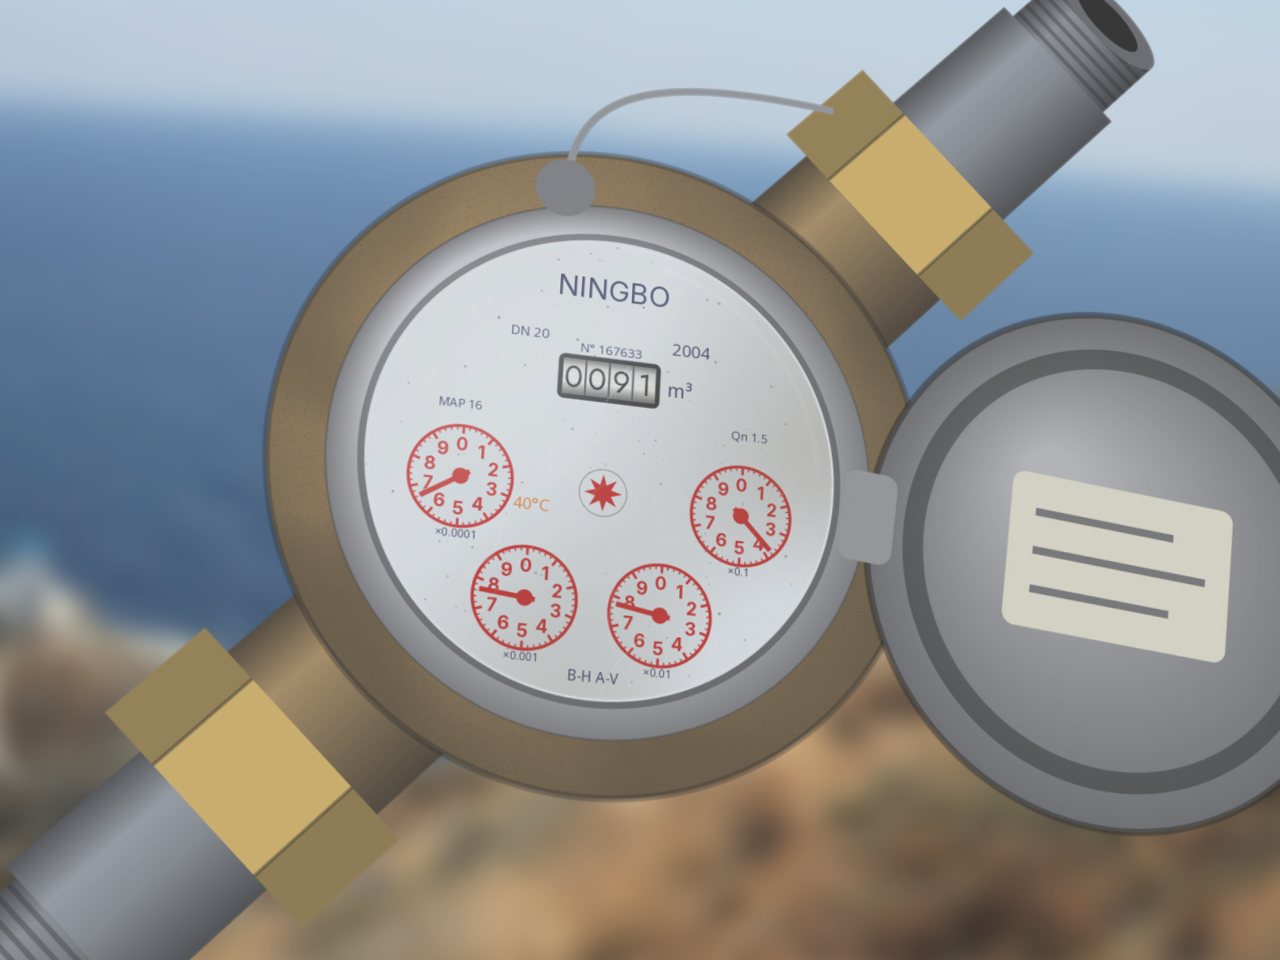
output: 91.3776 m³
